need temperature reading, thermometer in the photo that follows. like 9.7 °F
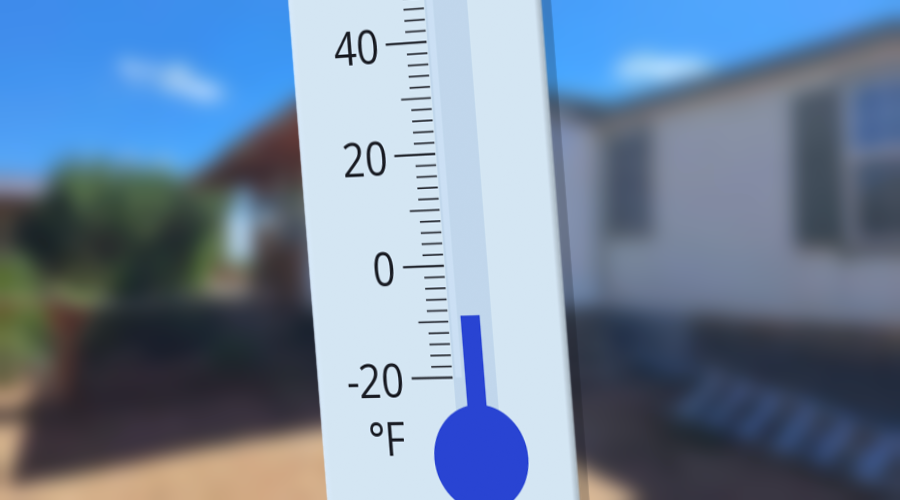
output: -9 °F
